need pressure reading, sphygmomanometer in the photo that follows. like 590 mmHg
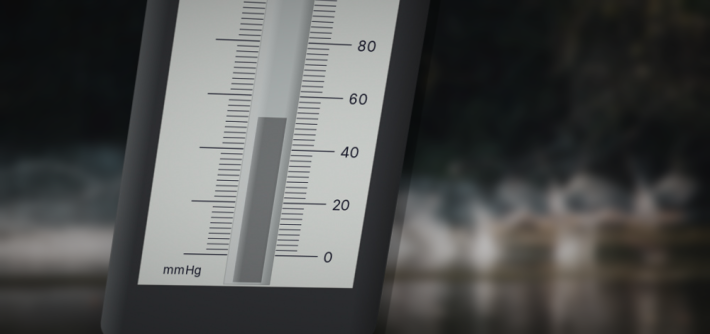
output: 52 mmHg
